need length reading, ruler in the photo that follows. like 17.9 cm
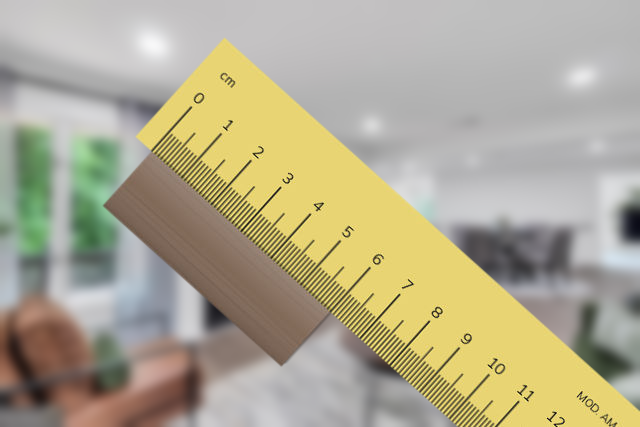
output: 6 cm
